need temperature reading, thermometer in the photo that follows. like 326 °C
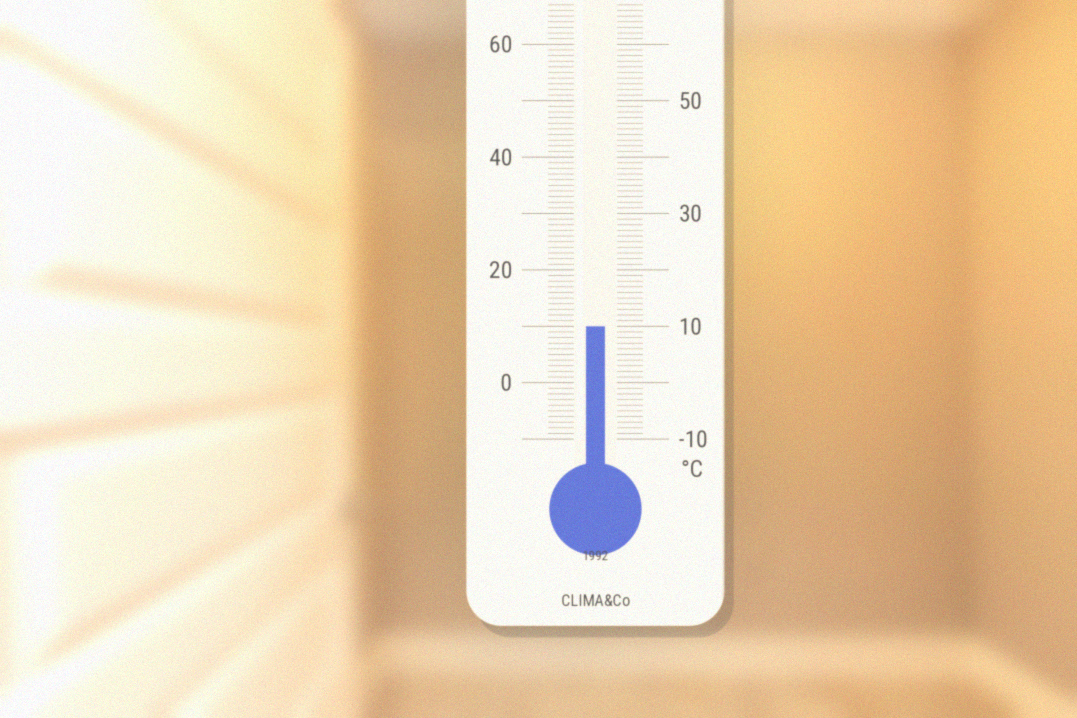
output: 10 °C
